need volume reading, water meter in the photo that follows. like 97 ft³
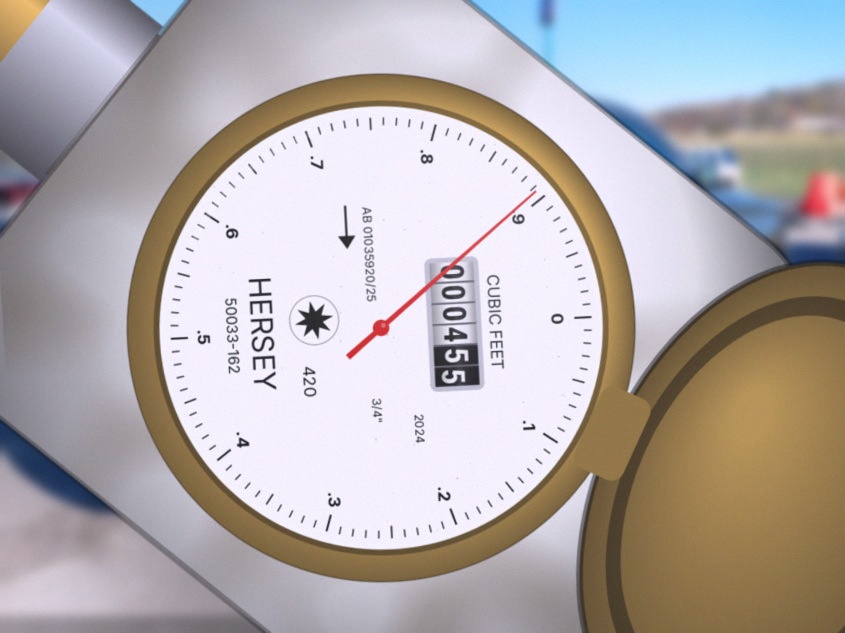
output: 454.89 ft³
